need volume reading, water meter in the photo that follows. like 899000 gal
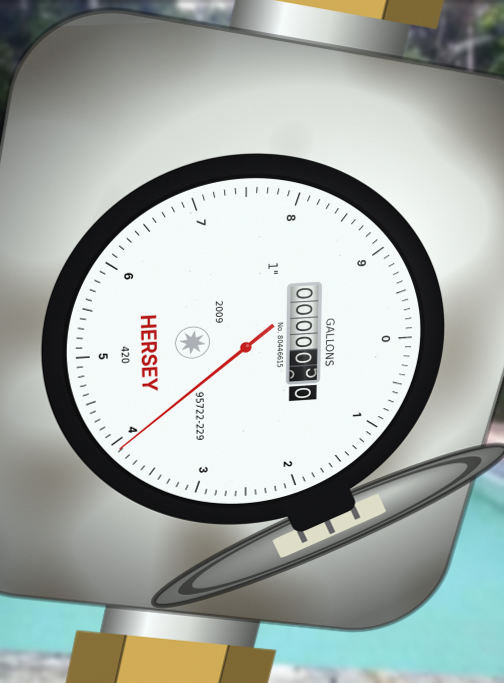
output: 53.9 gal
